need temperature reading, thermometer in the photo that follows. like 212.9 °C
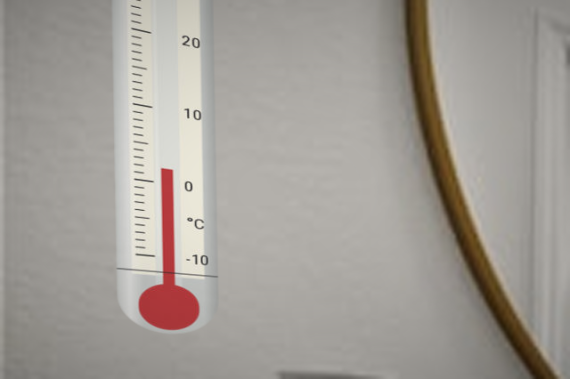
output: 2 °C
